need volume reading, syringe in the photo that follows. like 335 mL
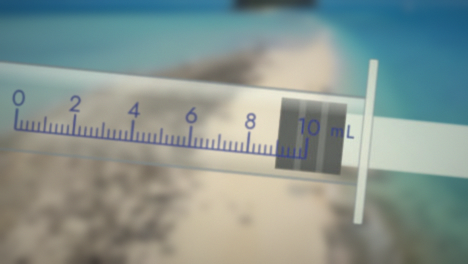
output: 9 mL
